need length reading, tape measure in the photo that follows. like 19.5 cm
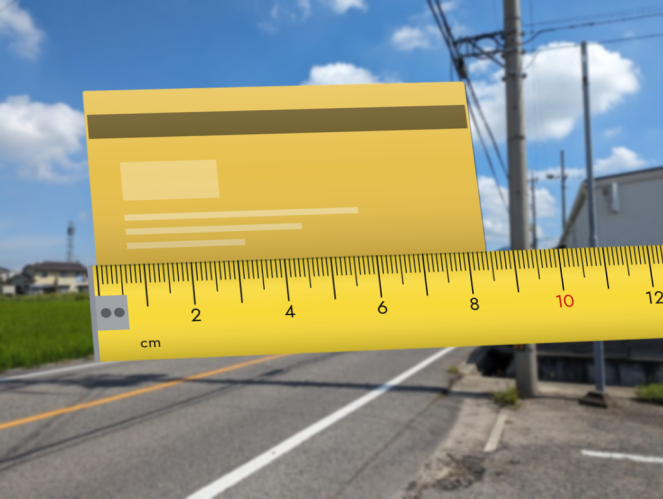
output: 8.4 cm
